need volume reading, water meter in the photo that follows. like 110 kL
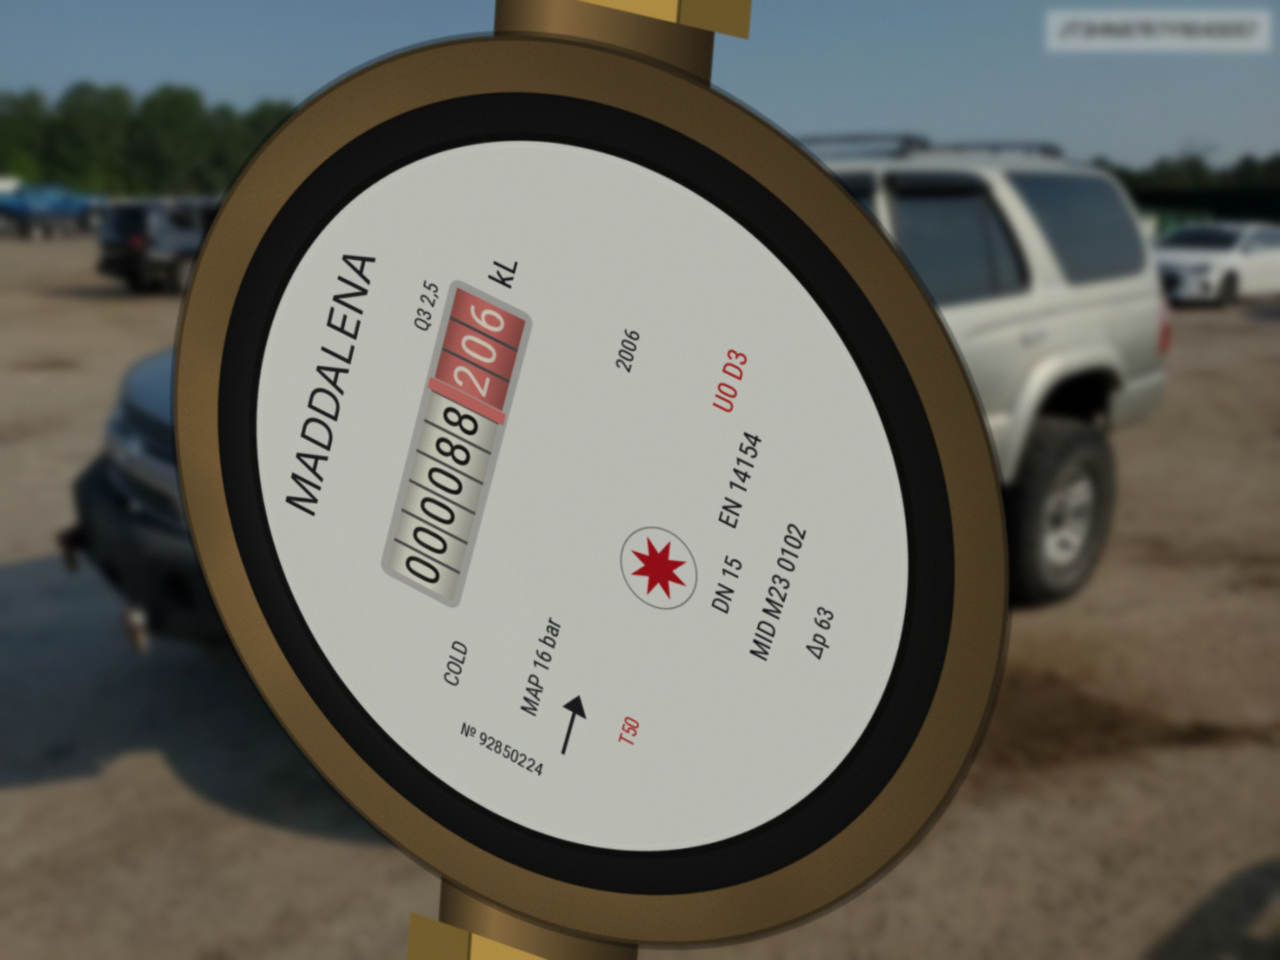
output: 88.206 kL
